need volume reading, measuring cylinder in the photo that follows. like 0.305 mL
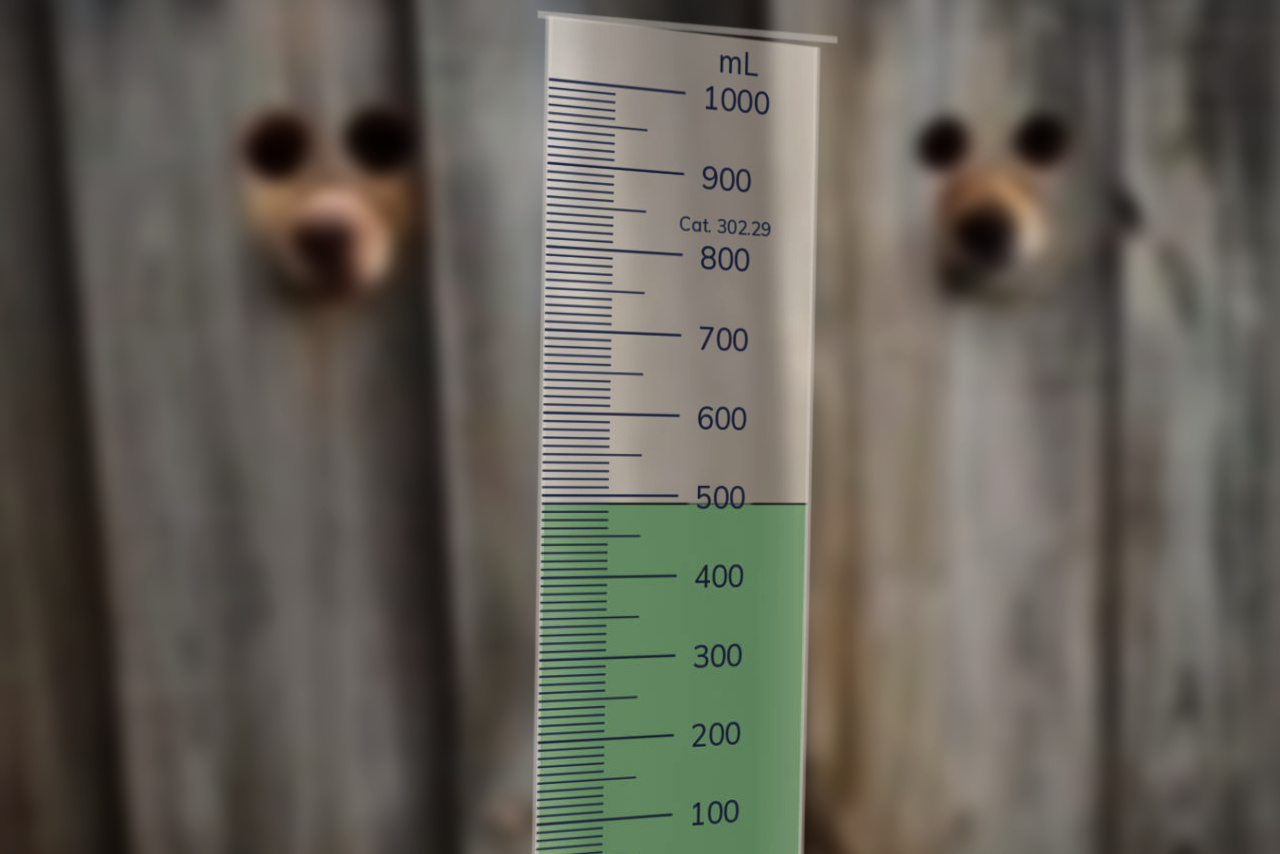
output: 490 mL
